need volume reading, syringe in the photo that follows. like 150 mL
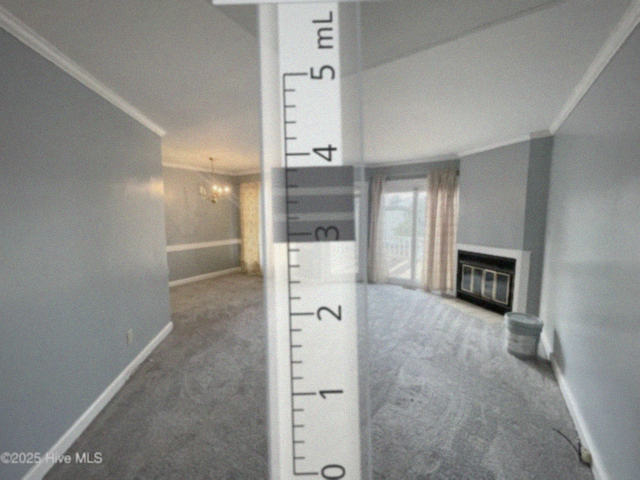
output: 2.9 mL
